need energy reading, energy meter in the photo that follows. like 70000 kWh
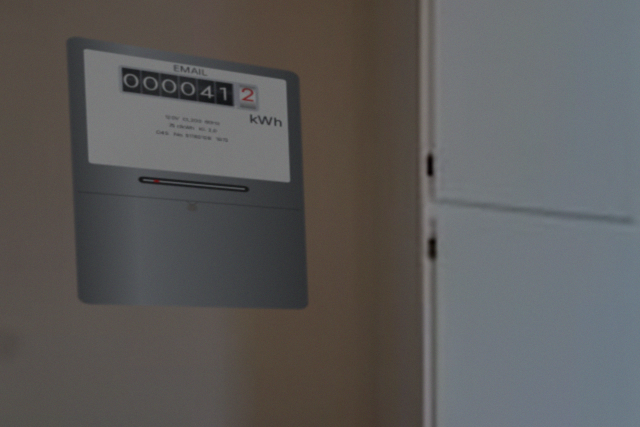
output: 41.2 kWh
